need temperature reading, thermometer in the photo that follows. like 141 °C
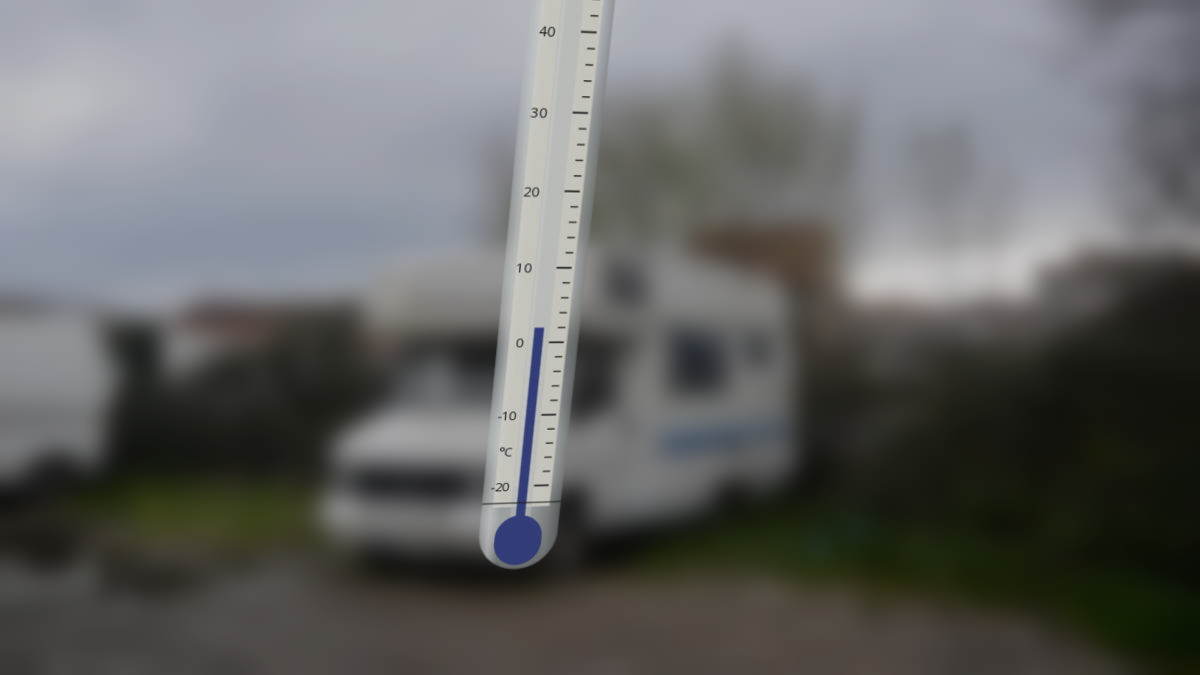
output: 2 °C
